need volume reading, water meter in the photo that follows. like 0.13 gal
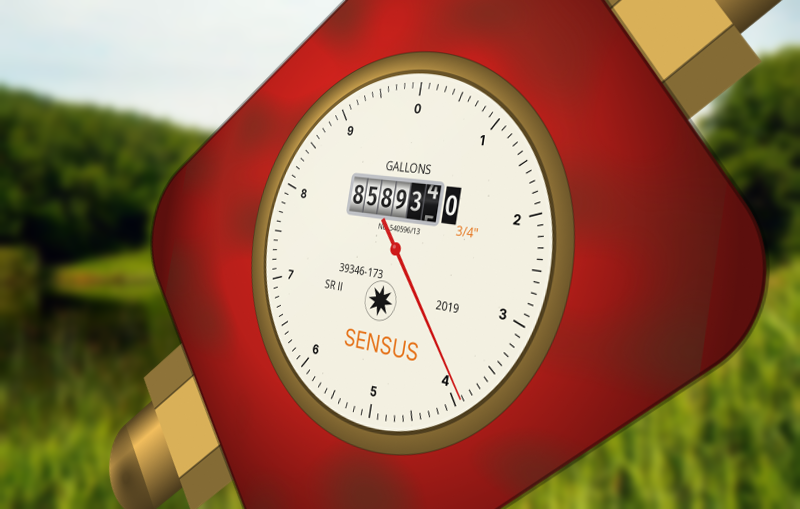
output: 8589343.9 gal
